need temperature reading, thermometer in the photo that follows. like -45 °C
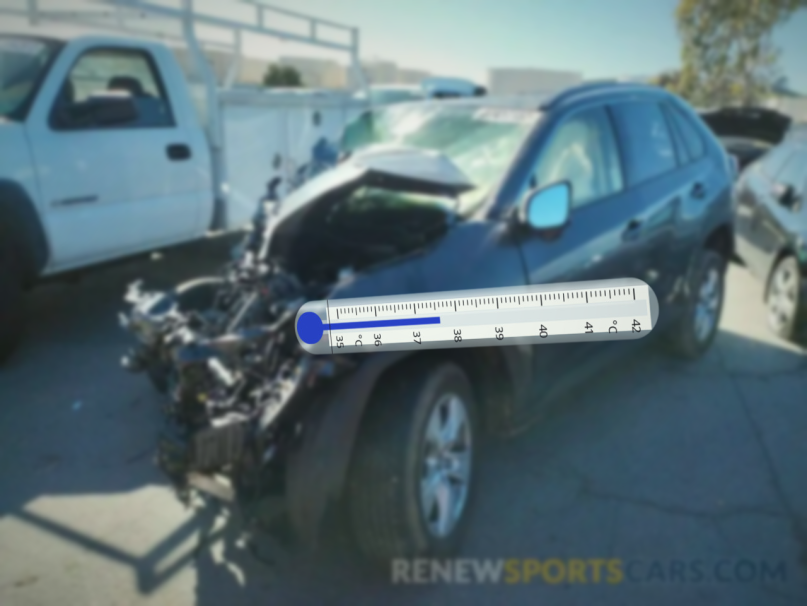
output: 37.6 °C
